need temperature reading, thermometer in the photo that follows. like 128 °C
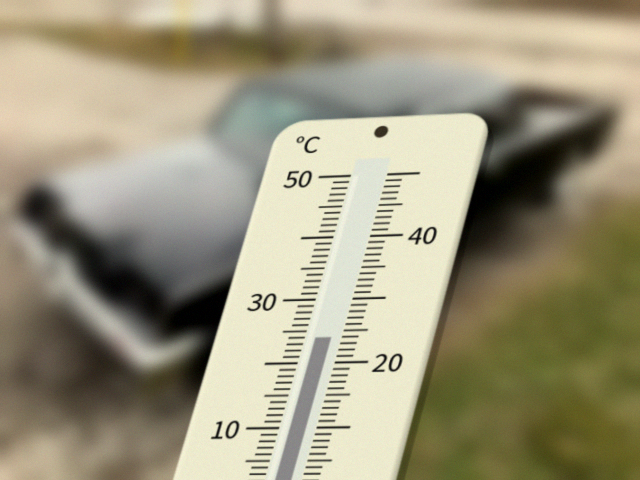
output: 24 °C
